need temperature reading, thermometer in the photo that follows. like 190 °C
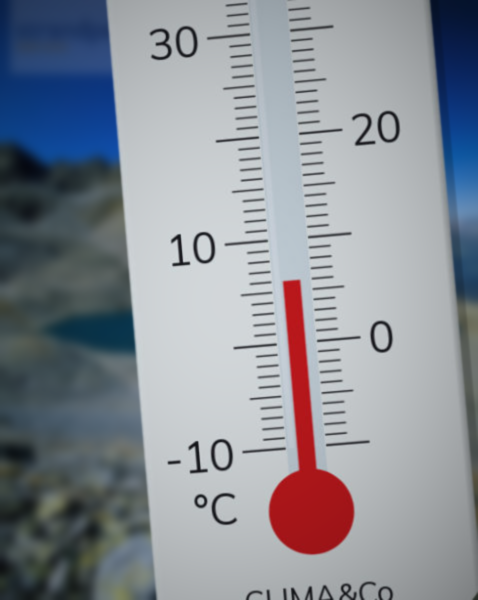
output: 6 °C
